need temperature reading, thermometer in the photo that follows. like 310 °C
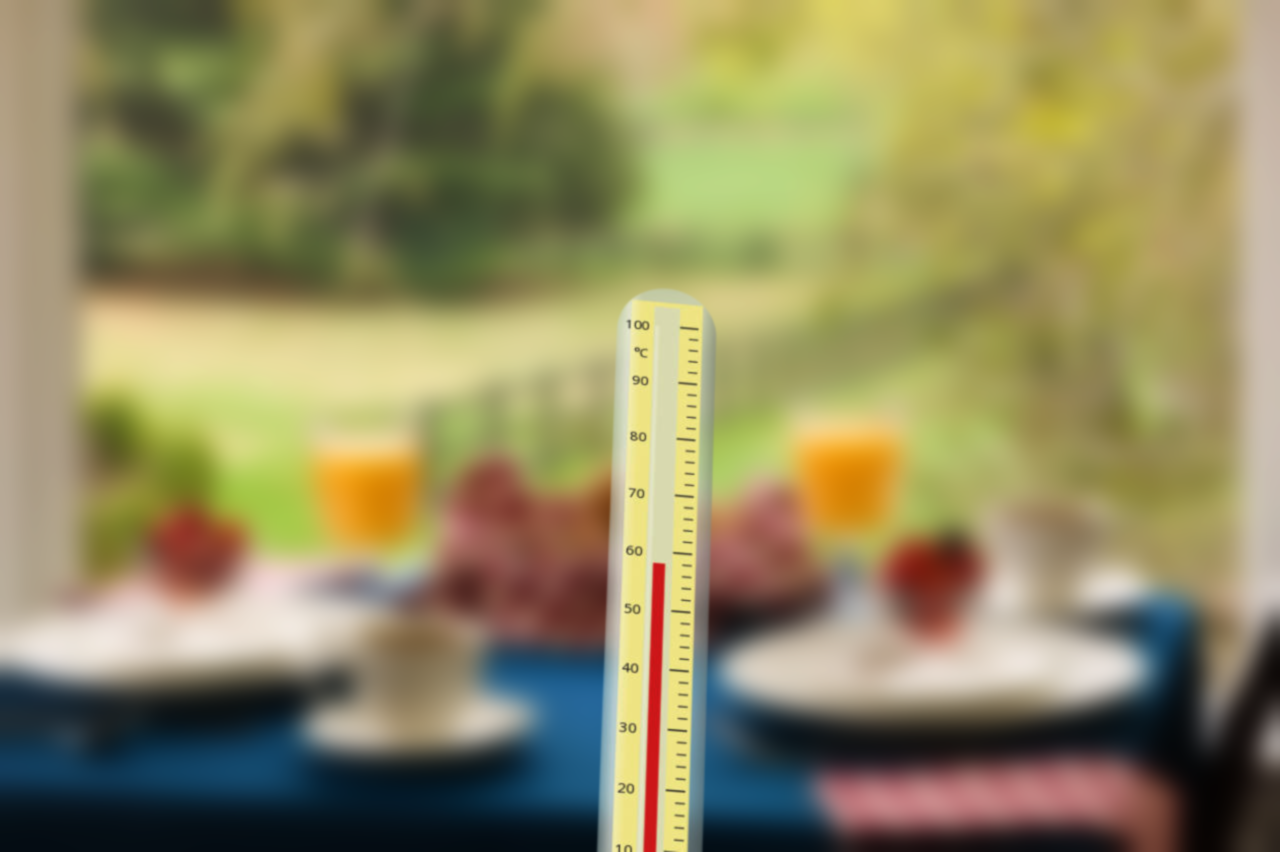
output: 58 °C
